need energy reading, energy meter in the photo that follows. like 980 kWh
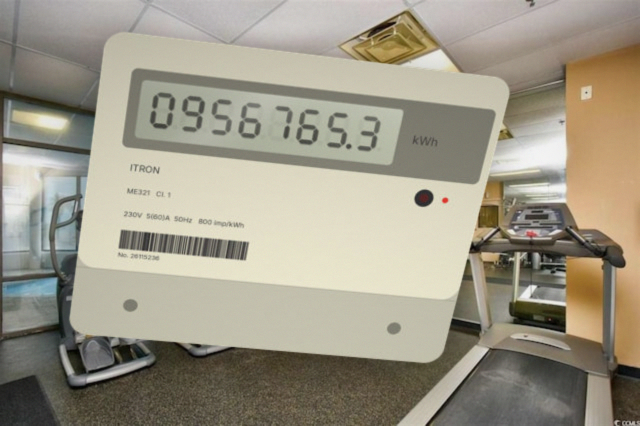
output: 956765.3 kWh
